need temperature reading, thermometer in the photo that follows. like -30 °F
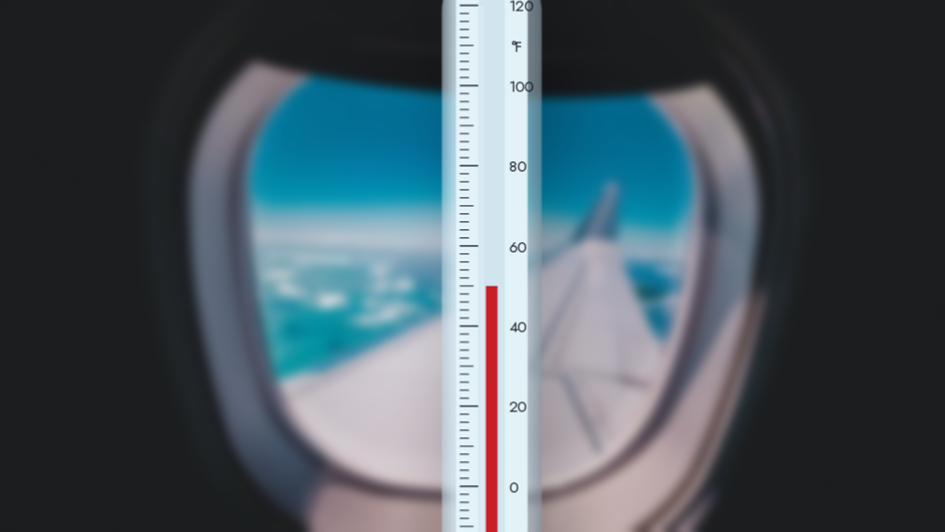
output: 50 °F
